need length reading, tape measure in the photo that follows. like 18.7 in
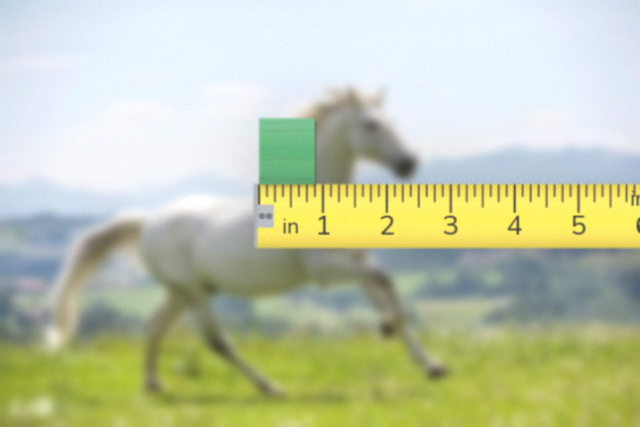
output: 0.875 in
